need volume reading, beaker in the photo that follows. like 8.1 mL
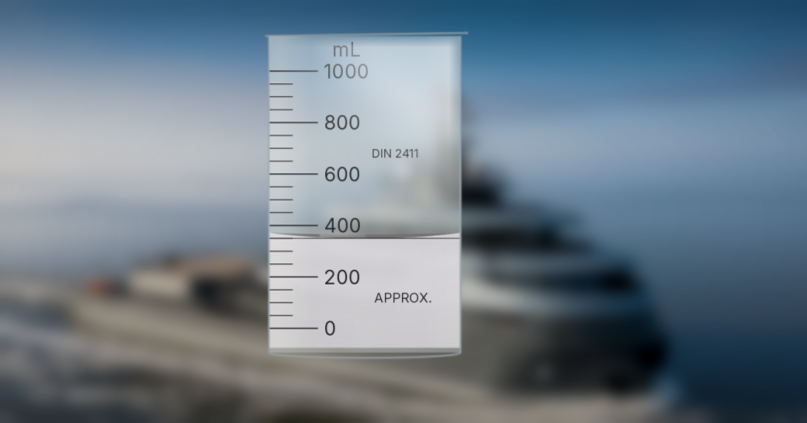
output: 350 mL
